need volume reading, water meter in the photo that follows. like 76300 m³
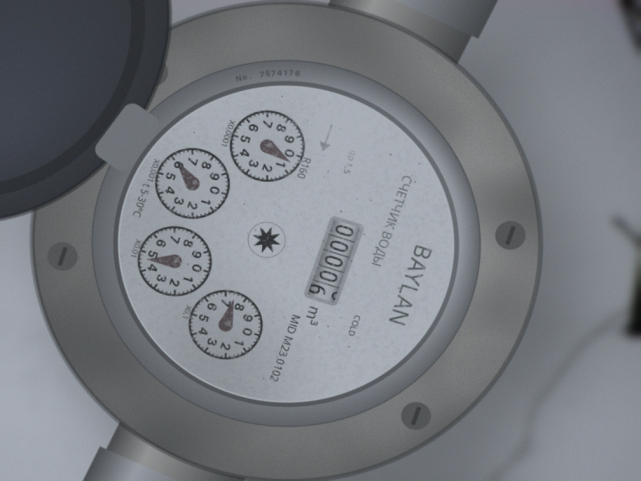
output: 5.7460 m³
